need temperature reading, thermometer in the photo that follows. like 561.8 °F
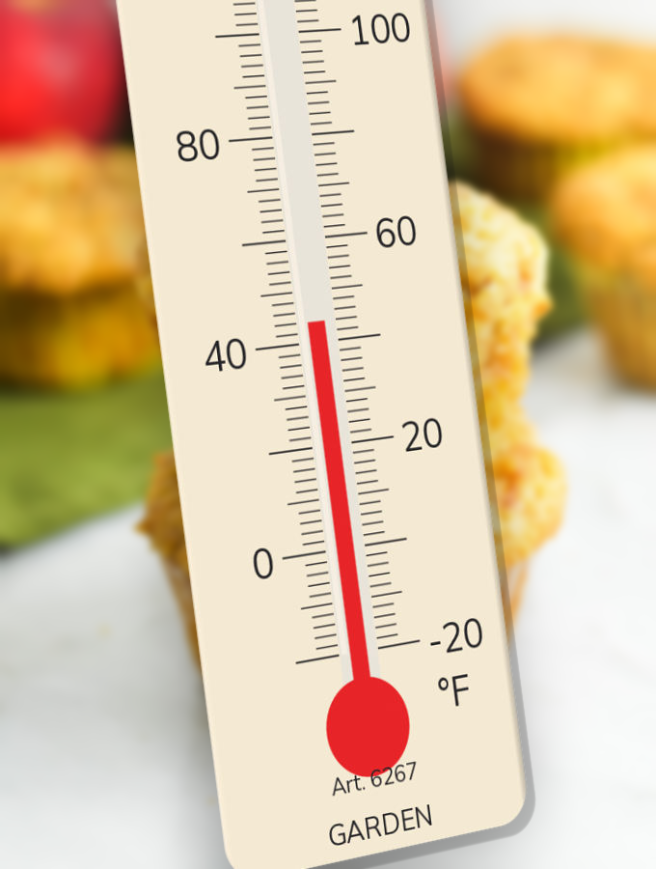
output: 44 °F
